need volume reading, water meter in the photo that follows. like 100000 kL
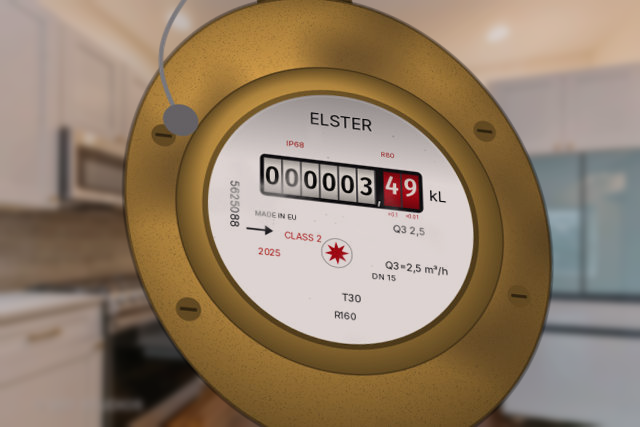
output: 3.49 kL
